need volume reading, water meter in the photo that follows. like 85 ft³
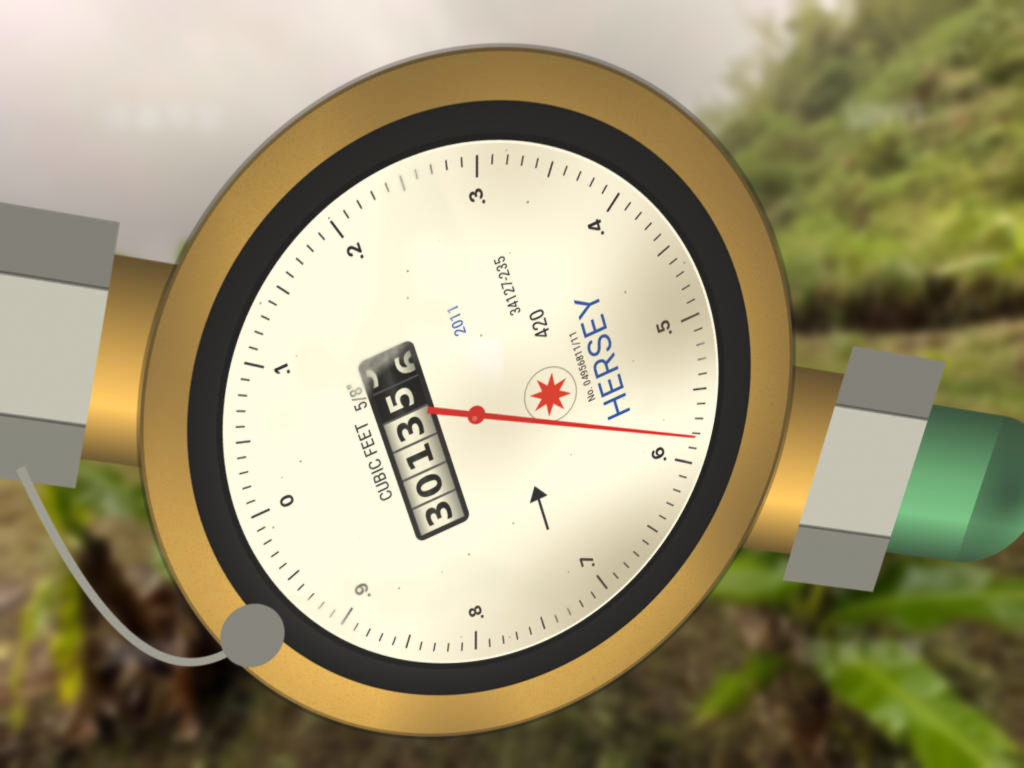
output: 301355.58 ft³
